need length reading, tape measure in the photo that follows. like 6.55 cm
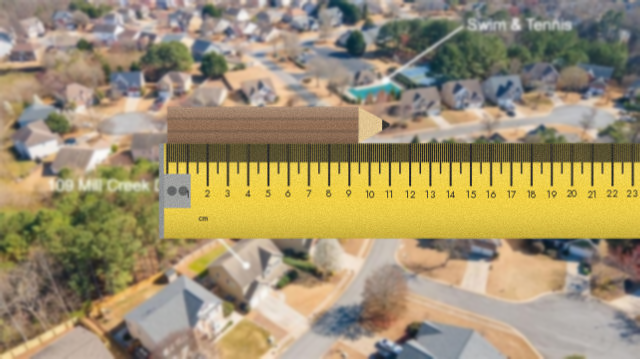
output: 11 cm
